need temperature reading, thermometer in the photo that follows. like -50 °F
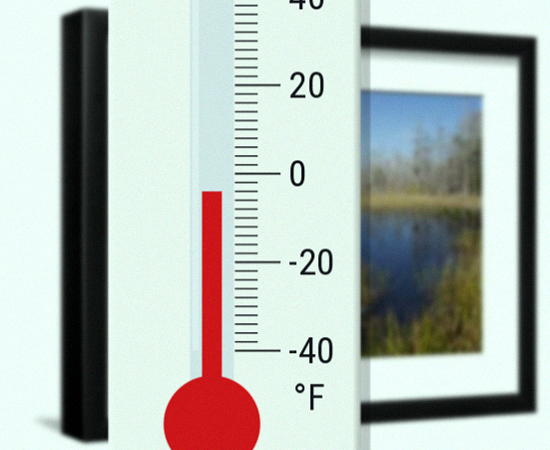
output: -4 °F
